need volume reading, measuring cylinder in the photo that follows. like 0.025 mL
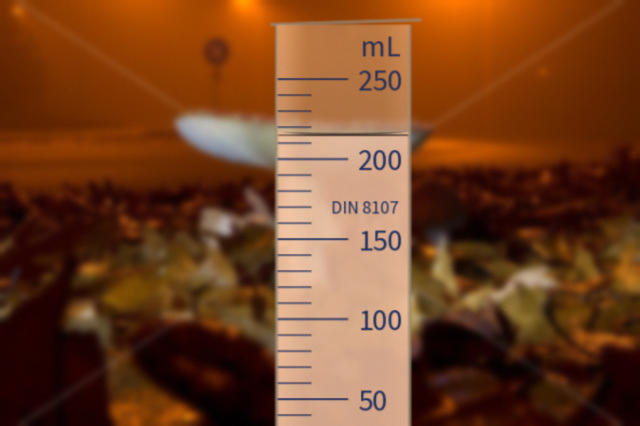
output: 215 mL
